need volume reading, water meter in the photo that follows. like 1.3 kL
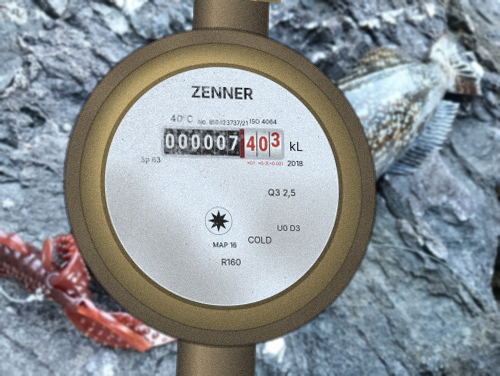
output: 7.403 kL
